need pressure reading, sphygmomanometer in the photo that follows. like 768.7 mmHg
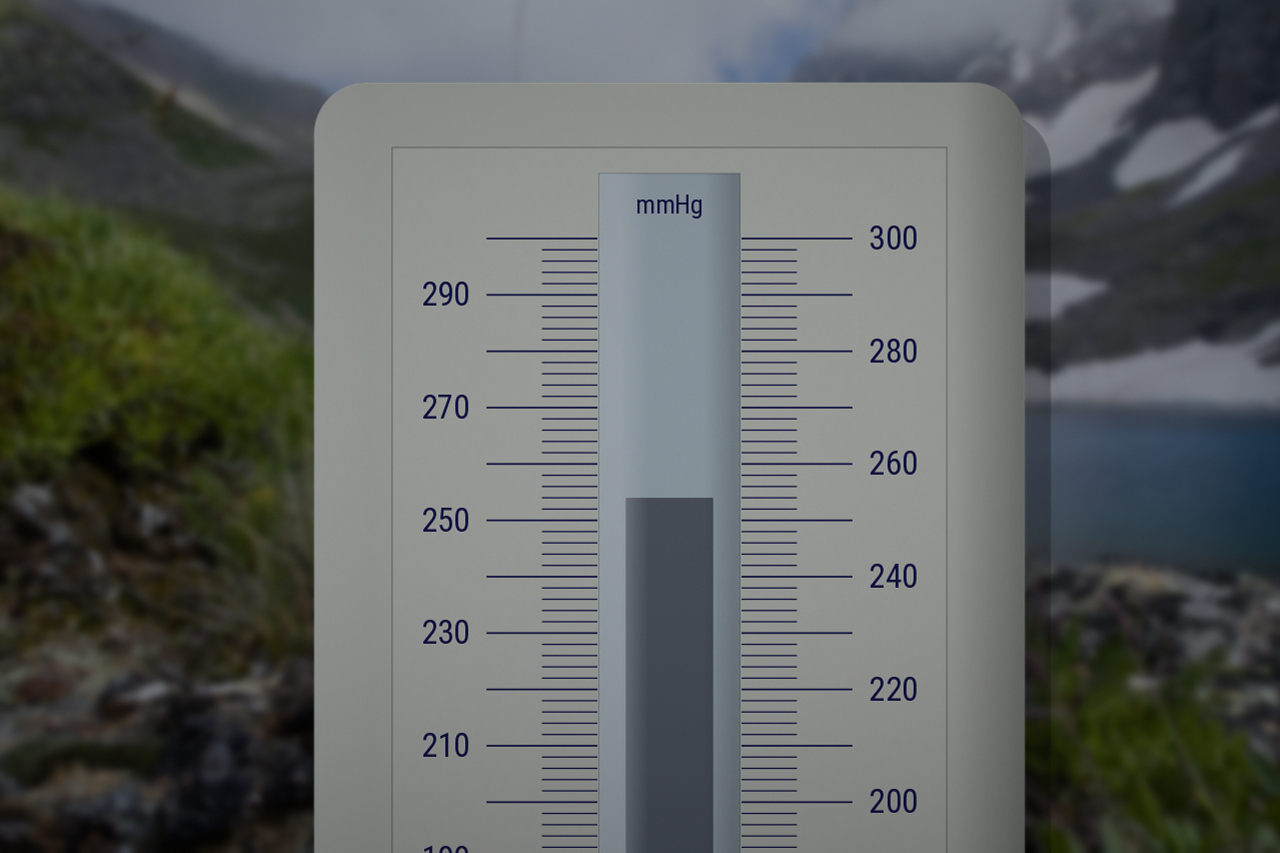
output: 254 mmHg
